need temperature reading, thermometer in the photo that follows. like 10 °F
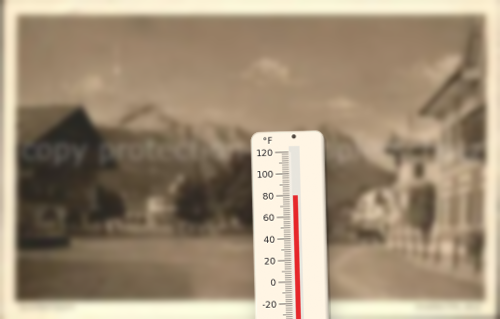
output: 80 °F
